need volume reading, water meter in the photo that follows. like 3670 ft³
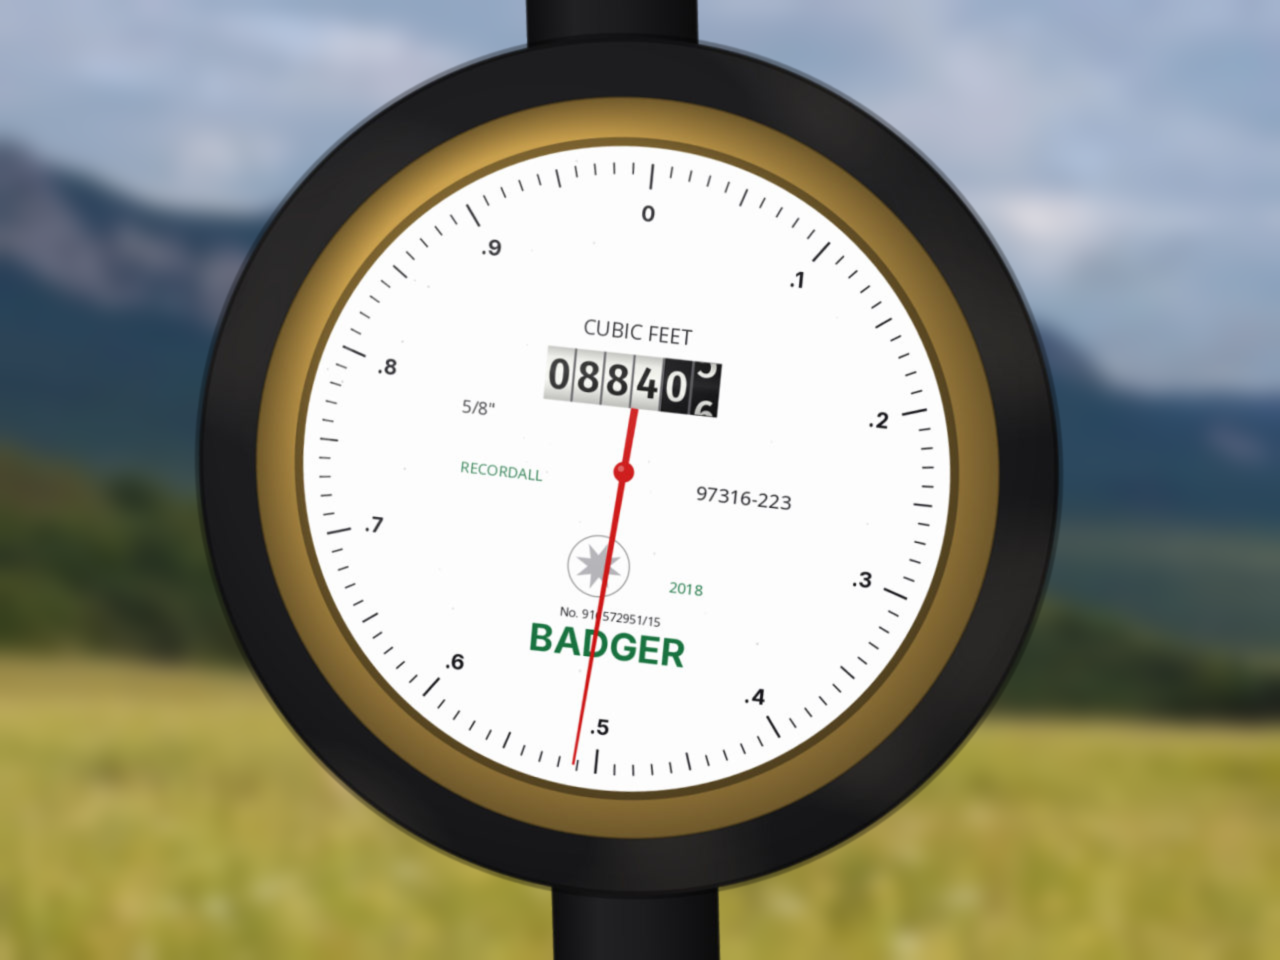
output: 88405.51 ft³
